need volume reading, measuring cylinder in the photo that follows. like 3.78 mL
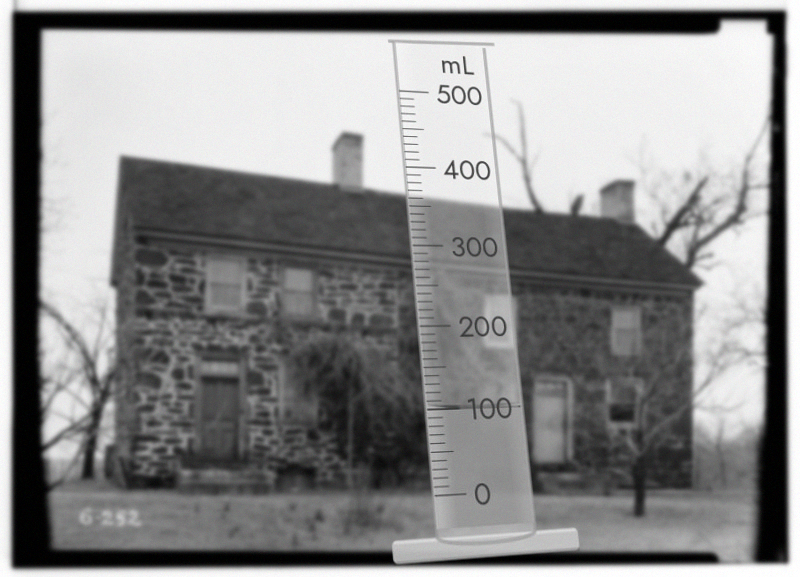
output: 100 mL
